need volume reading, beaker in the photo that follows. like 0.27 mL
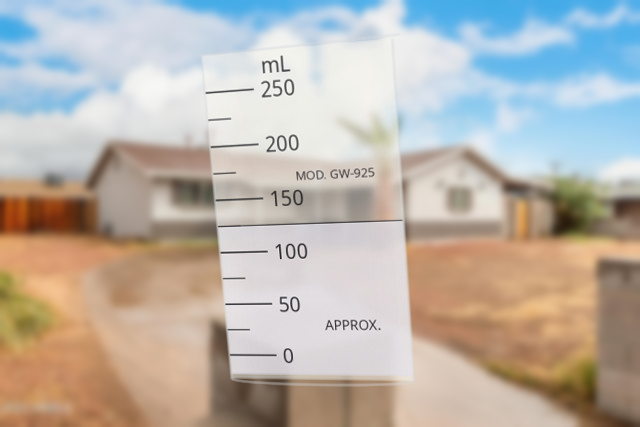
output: 125 mL
